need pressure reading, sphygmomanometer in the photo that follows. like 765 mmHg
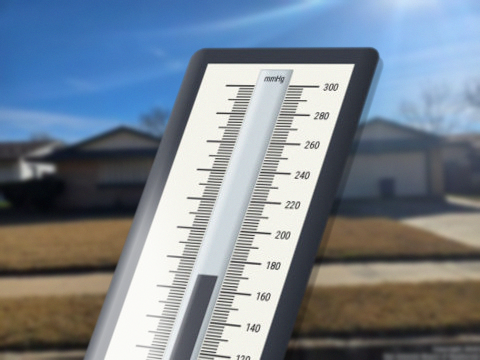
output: 170 mmHg
